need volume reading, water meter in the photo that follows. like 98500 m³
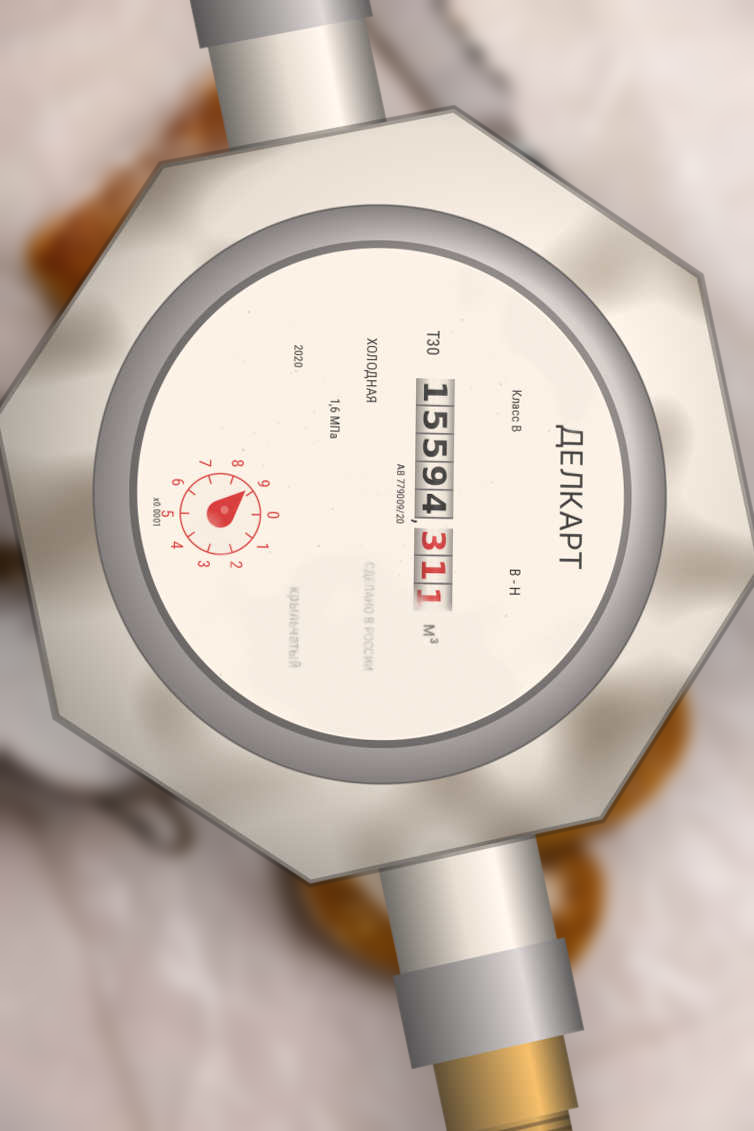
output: 15594.3108 m³
